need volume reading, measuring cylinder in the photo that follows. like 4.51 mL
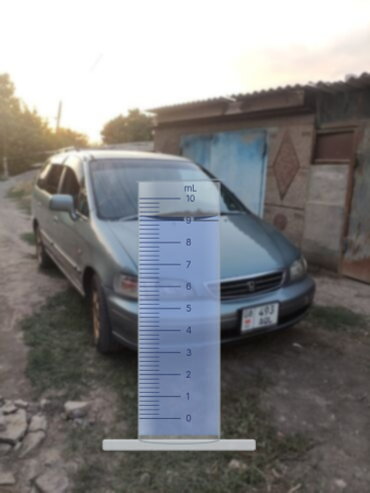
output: 9 mL
